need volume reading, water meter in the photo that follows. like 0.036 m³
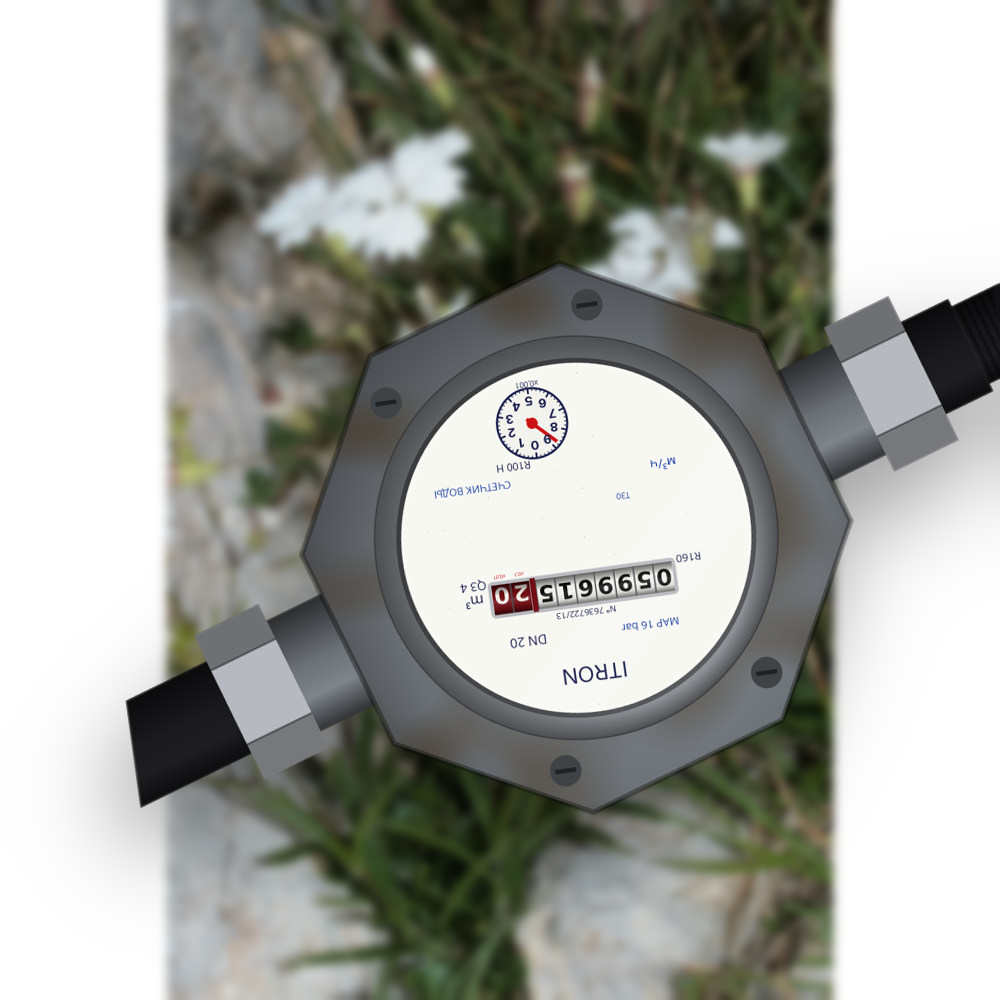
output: 599615.198 m³
